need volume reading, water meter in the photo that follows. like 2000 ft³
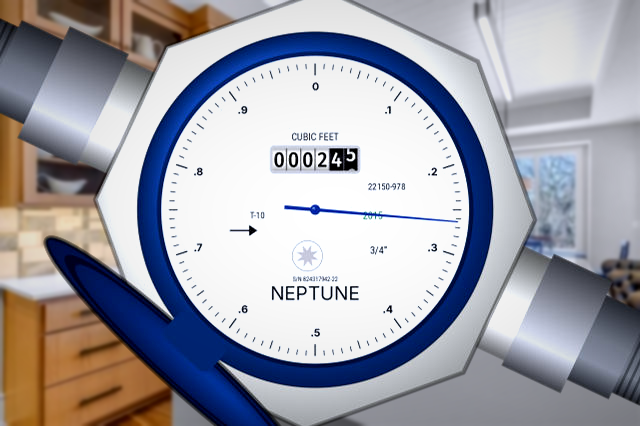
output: 245.26 ft³
